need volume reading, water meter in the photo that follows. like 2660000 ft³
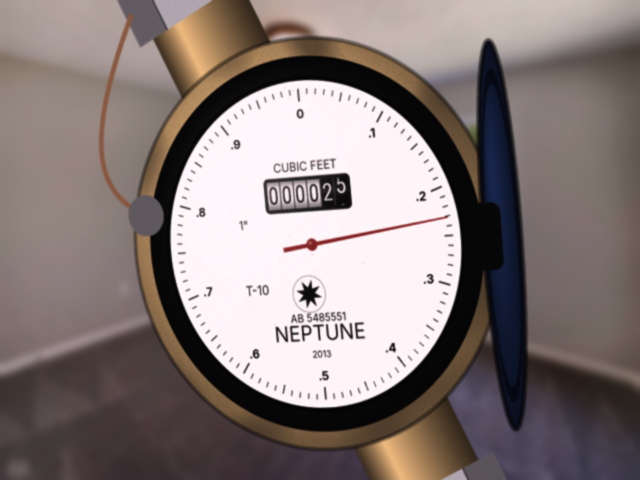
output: 25.23 ft³
